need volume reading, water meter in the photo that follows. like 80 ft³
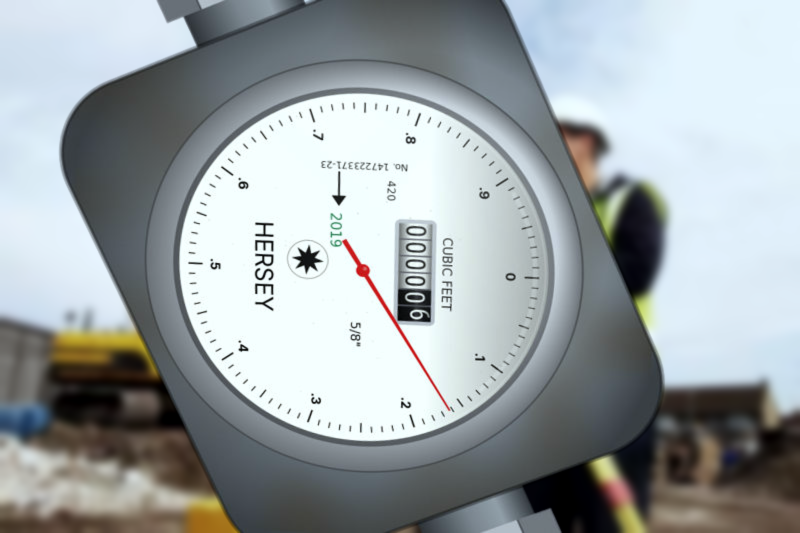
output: 6.16 ft³
